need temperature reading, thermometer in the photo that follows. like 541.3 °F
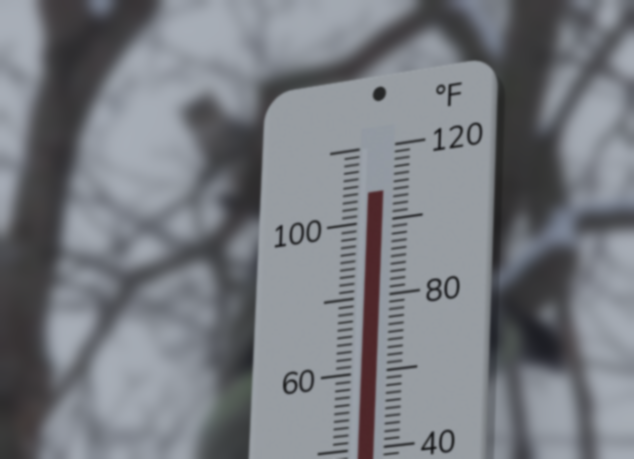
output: 108 °F
